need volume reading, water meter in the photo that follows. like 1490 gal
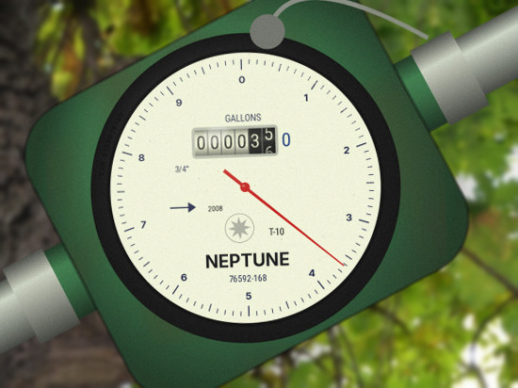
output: 353.6 gal
